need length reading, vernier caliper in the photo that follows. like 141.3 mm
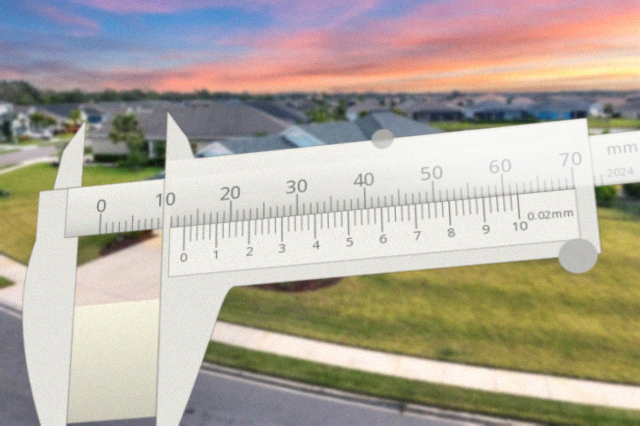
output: 13.0 mm
